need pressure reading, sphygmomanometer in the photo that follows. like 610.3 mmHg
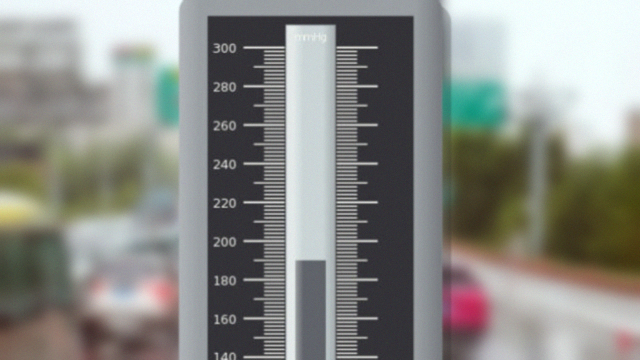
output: 190 mmHg
